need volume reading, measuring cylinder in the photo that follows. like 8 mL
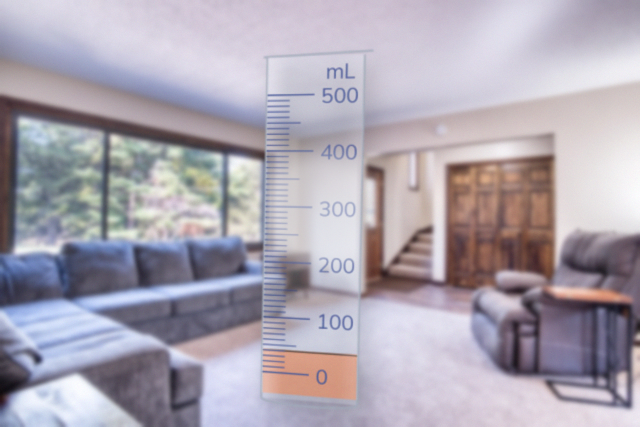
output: 40 mL
